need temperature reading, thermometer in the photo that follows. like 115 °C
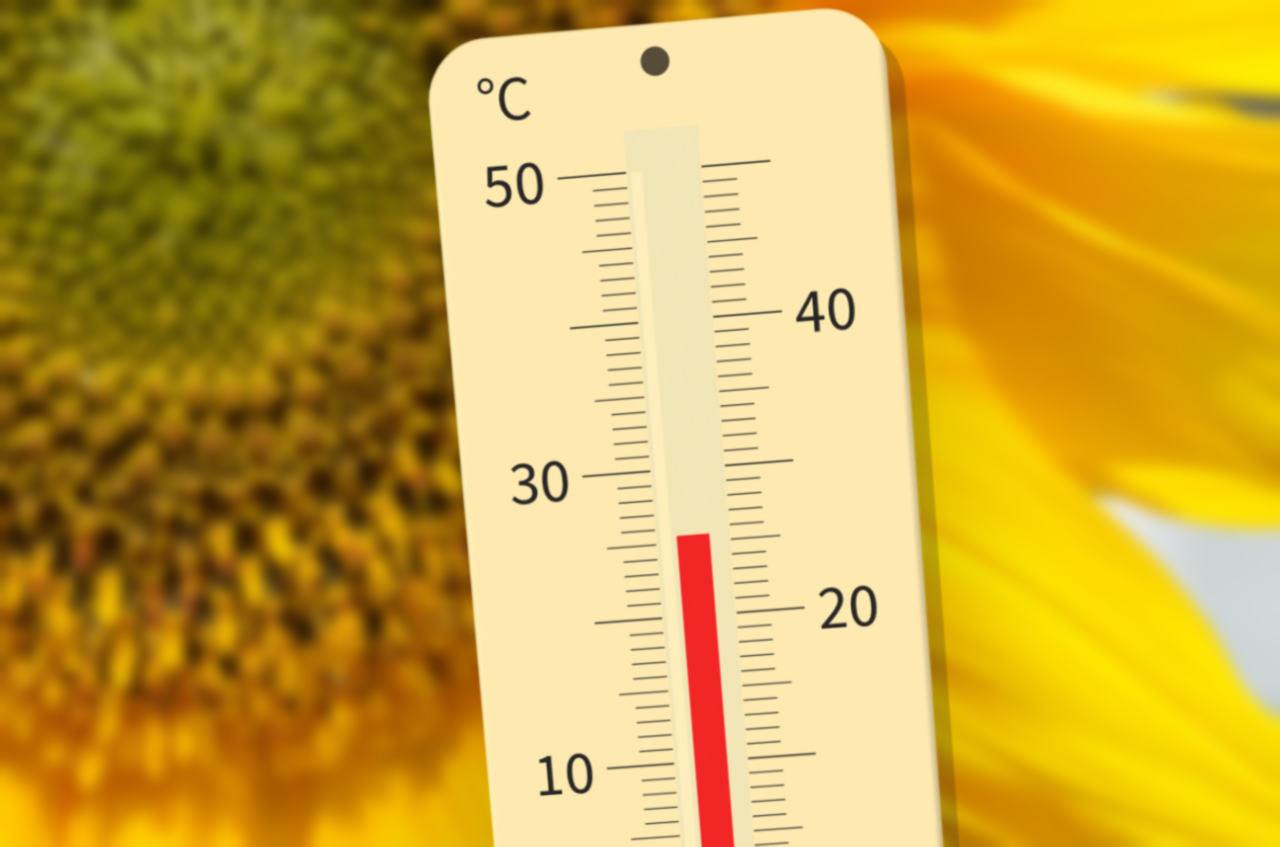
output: 25.5 °C
